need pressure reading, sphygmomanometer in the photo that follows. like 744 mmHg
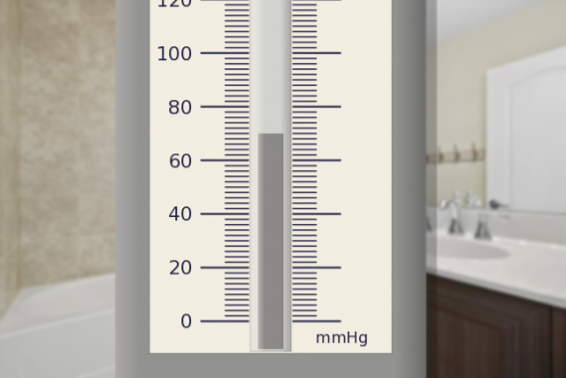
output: 70 mmHg
